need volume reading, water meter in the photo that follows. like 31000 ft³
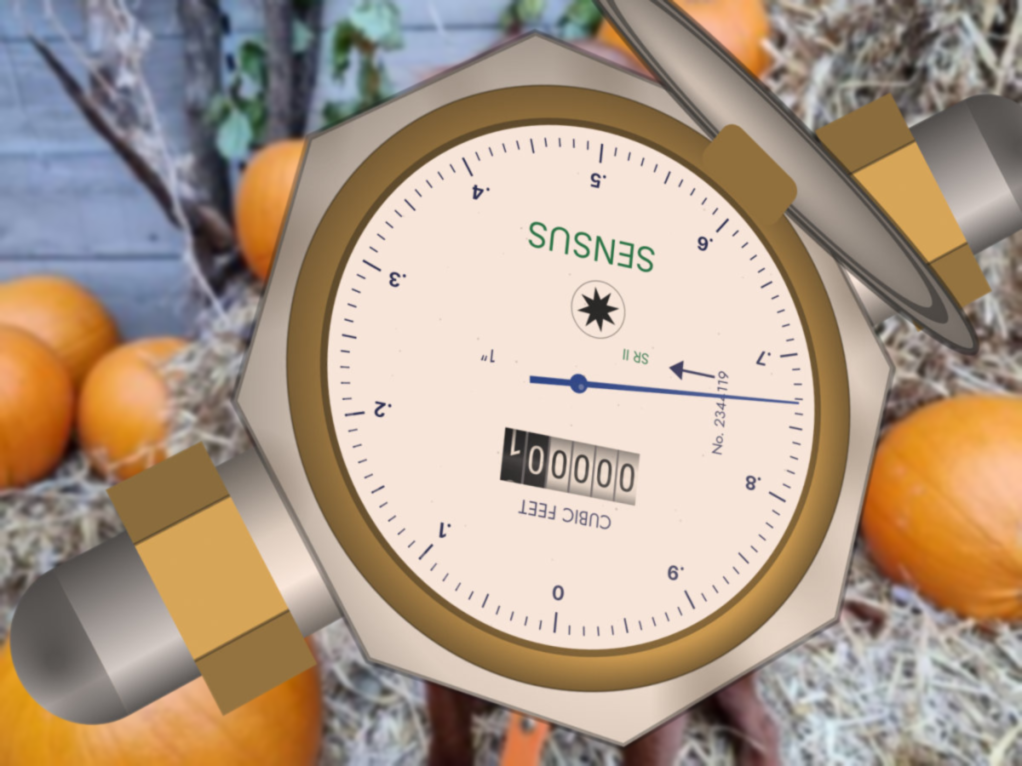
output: 0.73 ft³
